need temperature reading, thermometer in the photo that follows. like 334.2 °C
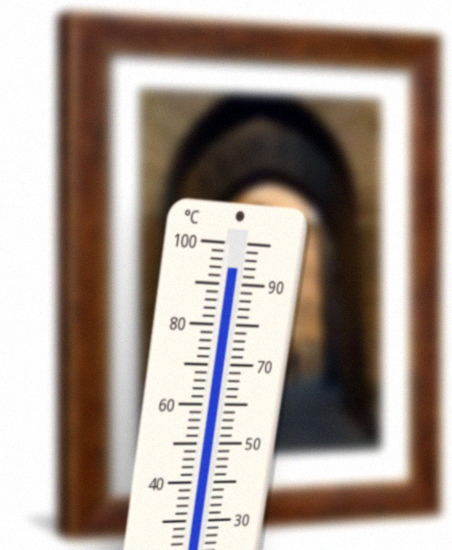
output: 94 °C
